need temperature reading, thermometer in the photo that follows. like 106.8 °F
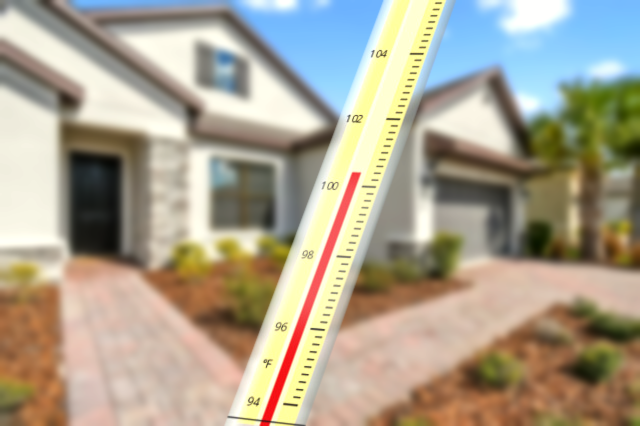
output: 100.4 °F
